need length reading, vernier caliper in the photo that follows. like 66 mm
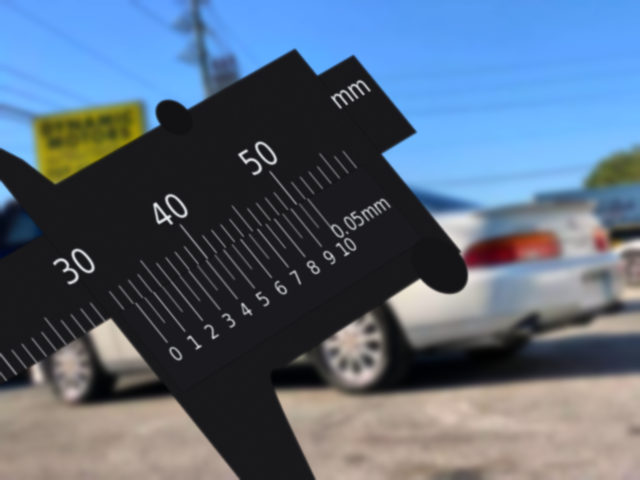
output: 32.2 mm
